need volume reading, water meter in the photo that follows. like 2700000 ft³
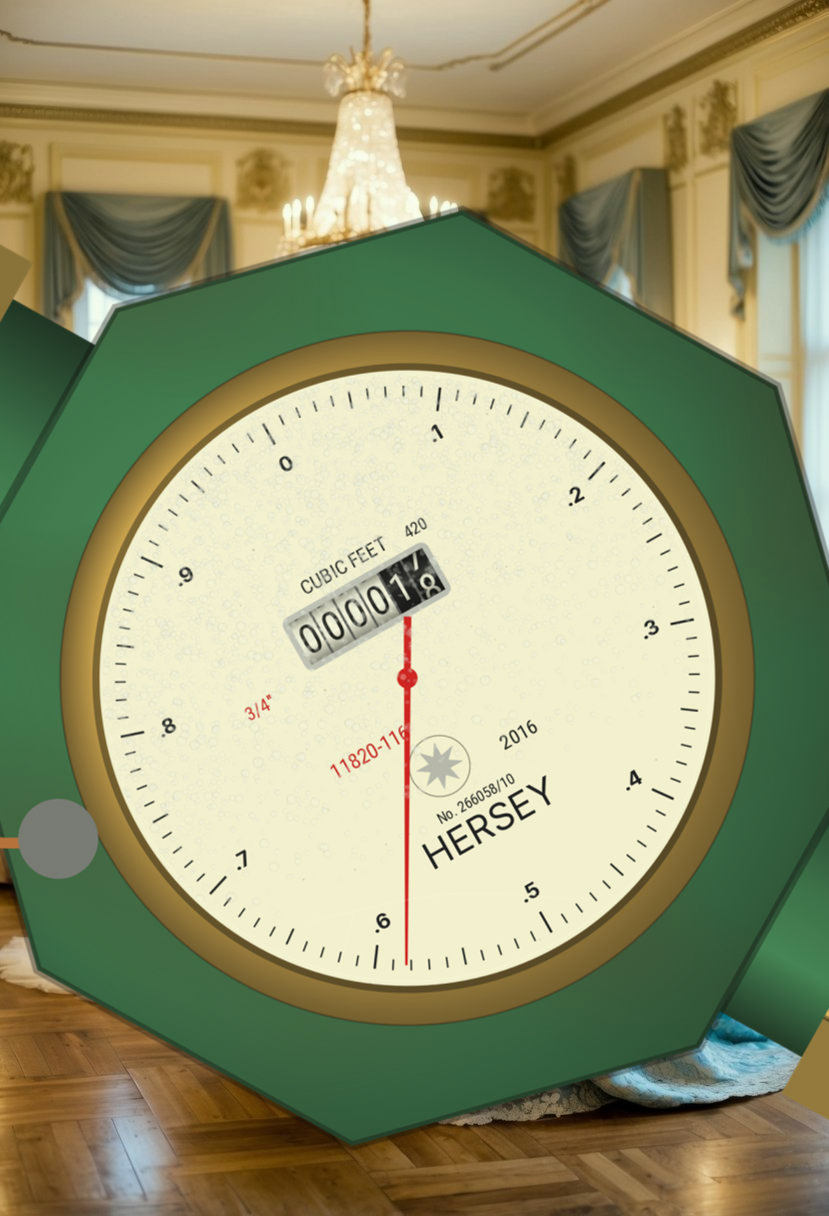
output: 17.58 ft³
